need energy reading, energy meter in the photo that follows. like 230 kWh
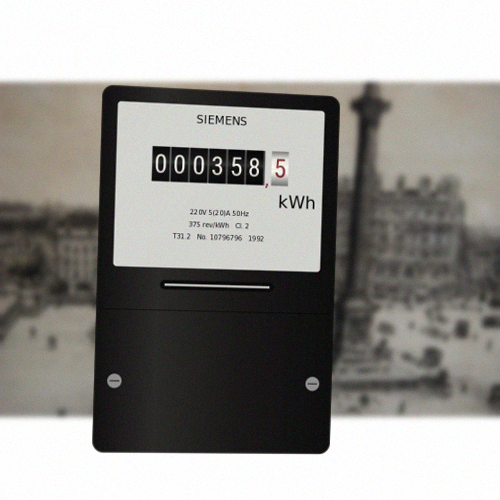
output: 358.5 kWh
